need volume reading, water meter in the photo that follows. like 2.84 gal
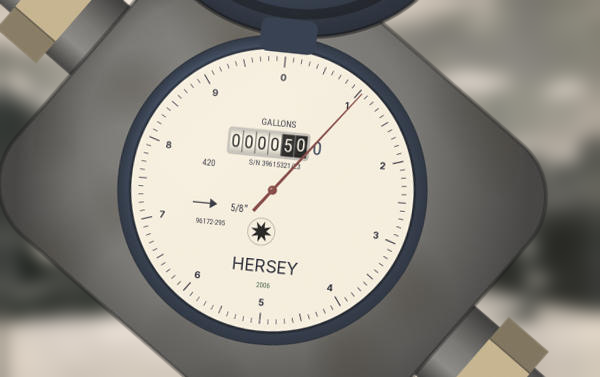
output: 501.0 gal
